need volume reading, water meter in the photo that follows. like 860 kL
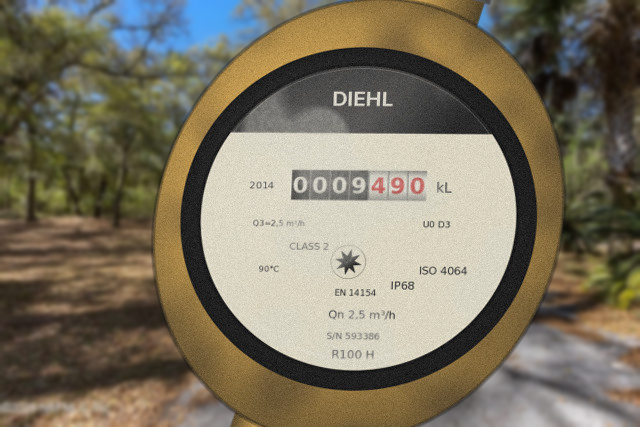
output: 9.490 kL
